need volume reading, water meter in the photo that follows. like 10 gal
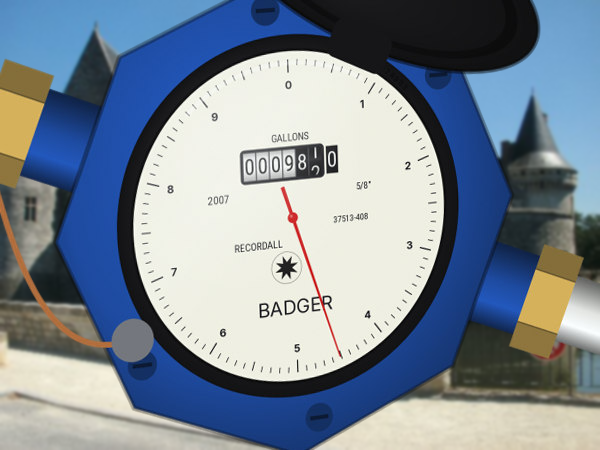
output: 9814.5 gal
